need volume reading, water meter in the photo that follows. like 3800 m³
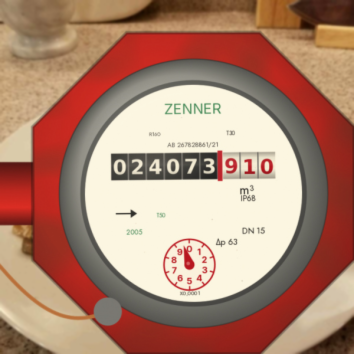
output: 24073.9099 m³
